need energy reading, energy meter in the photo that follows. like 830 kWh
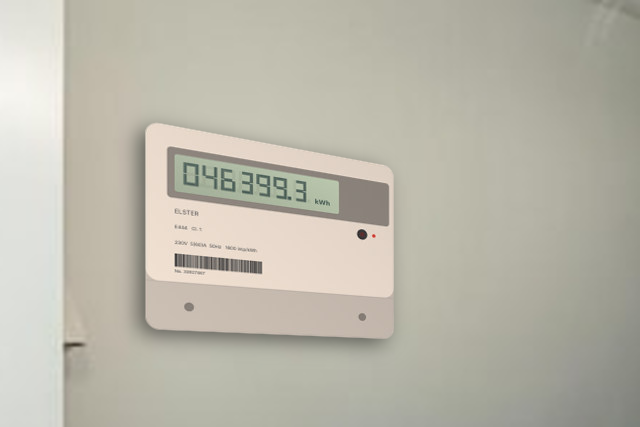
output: 46399.3 kWh
